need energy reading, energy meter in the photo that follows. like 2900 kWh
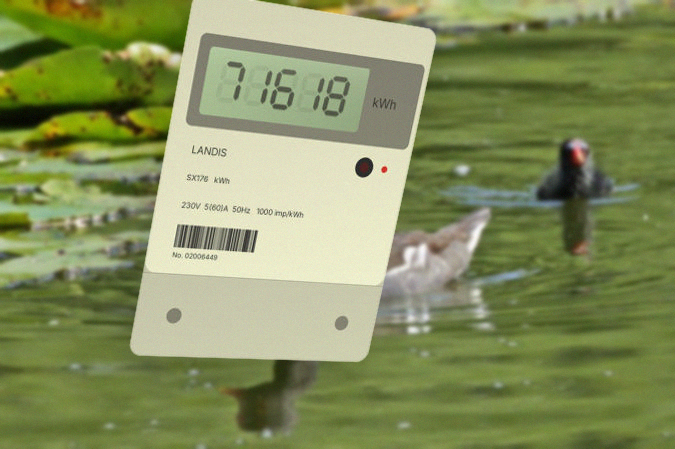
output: 71618 kWh
